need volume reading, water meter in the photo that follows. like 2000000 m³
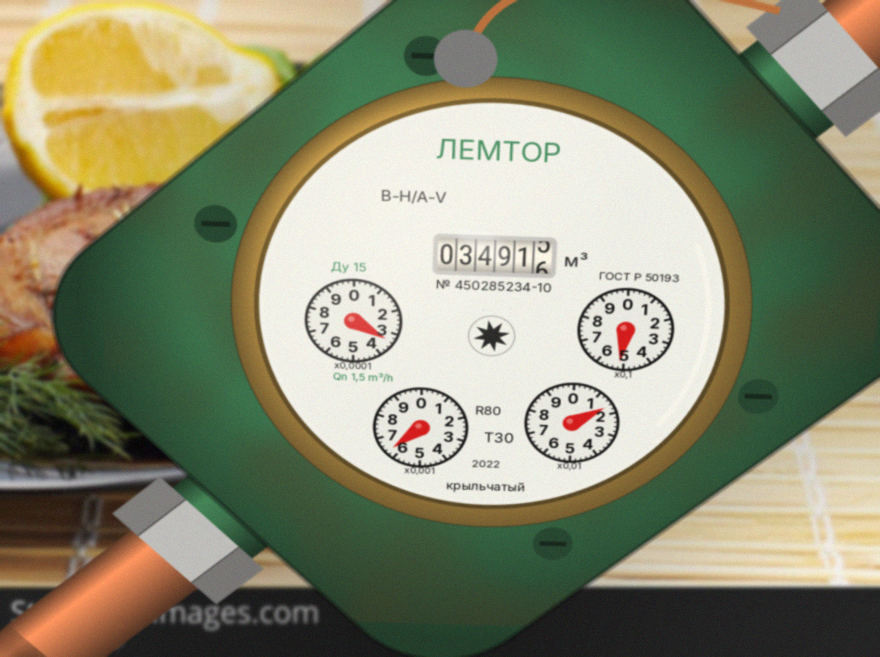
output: 34915.5163 m³
